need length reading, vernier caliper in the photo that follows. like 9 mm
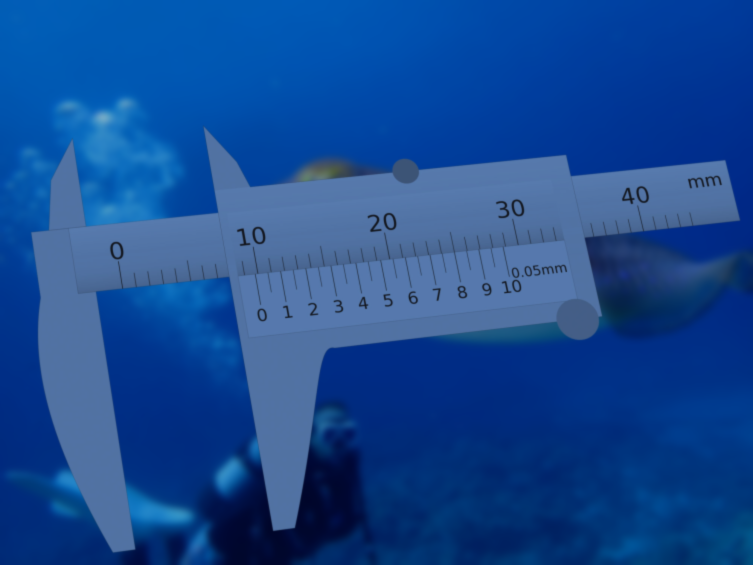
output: 9.8 mm
